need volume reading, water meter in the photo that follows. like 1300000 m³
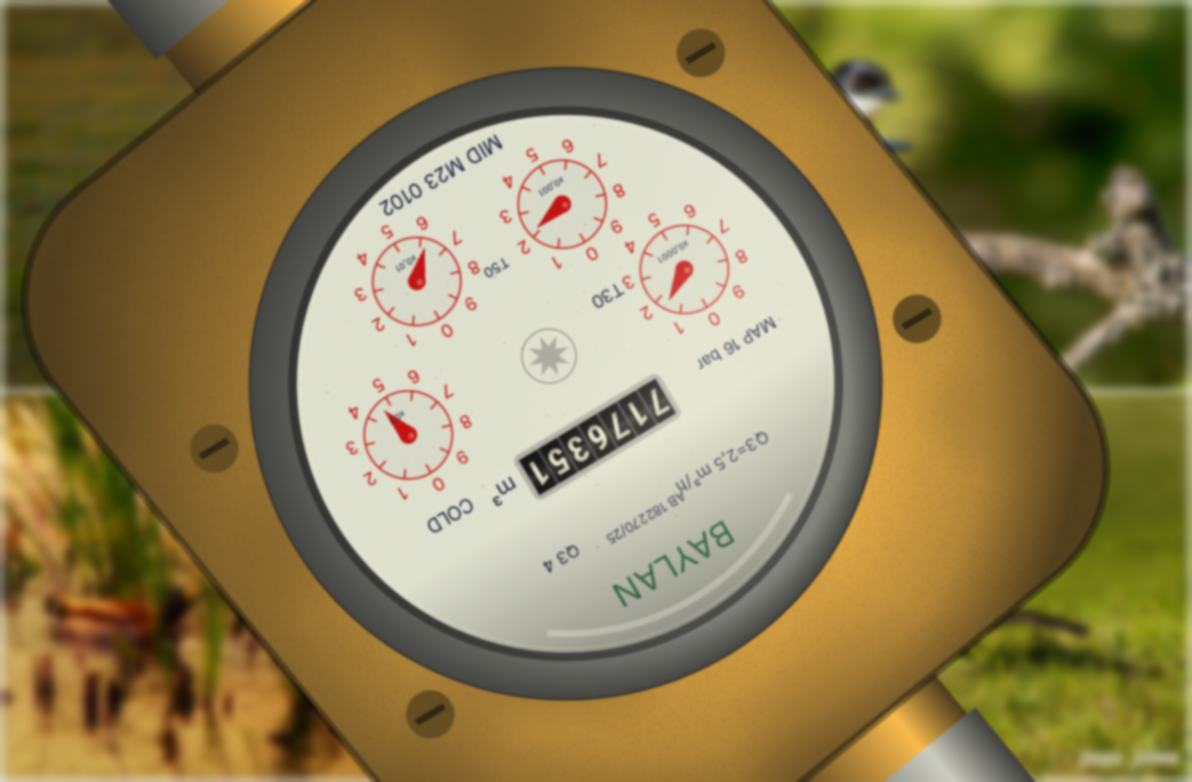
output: 7176351.4621 m³
